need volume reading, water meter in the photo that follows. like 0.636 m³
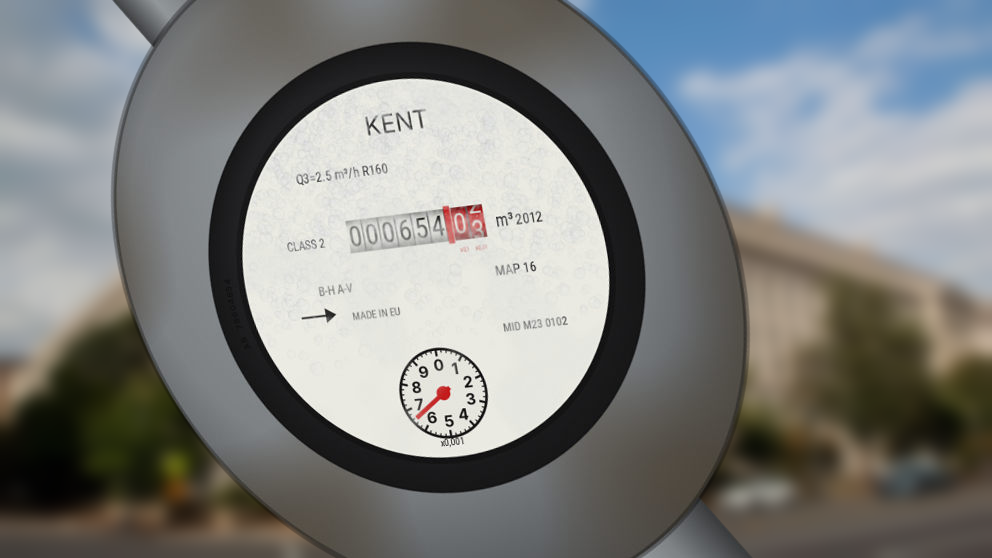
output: 654.026 m³
